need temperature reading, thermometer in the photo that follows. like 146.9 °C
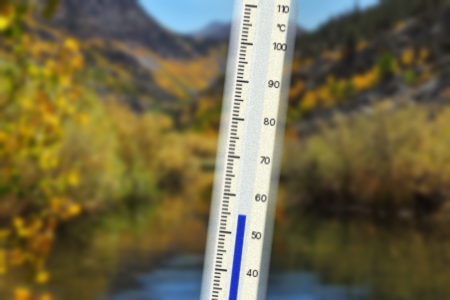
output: 55 °C
